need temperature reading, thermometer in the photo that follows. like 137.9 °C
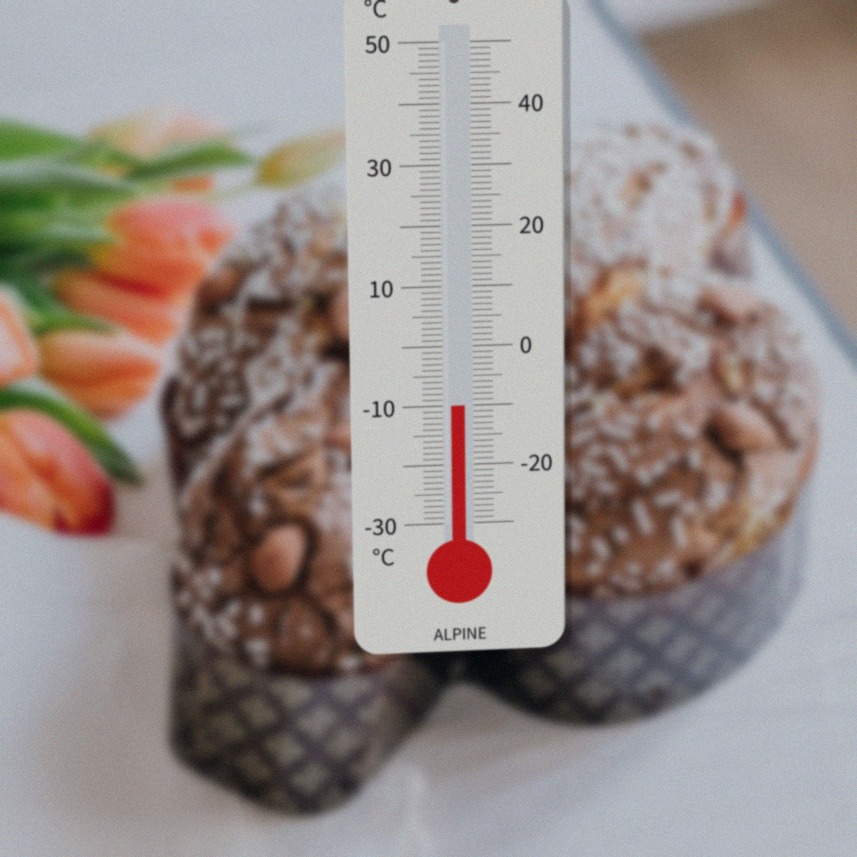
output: -10 °C
